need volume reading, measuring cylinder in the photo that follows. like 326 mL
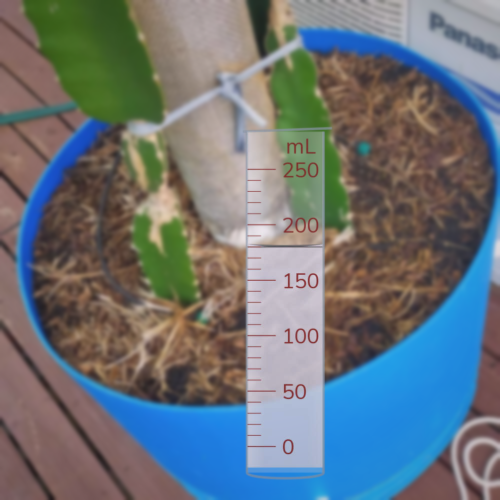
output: 180 mL
